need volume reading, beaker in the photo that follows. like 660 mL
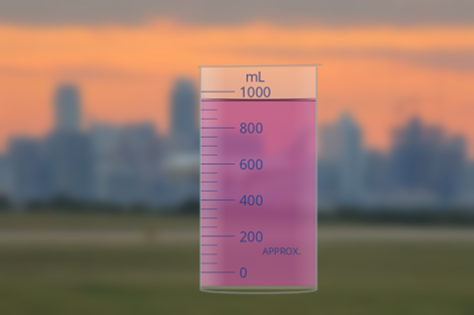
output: 950 mL
